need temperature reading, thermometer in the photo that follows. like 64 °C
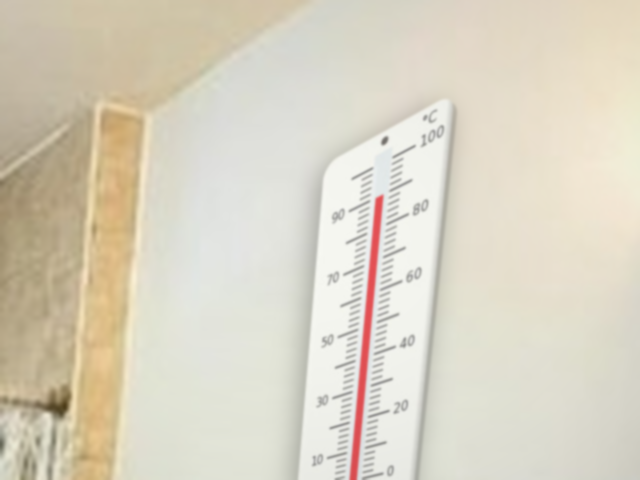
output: 90 °C
